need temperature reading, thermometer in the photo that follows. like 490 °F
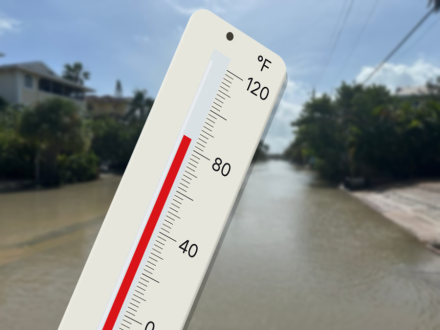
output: 84 °F
